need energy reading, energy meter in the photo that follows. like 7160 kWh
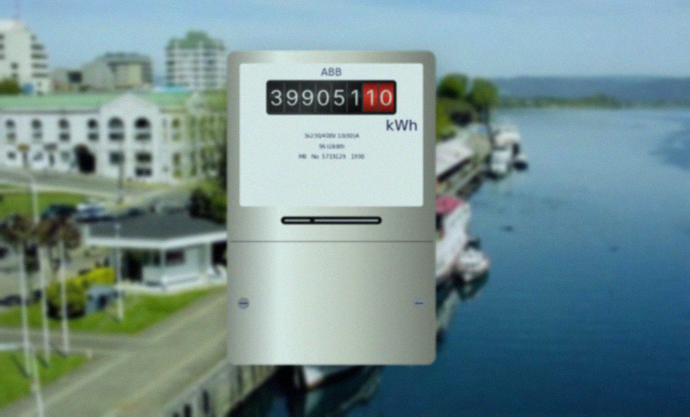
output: 399051.10 kWh
